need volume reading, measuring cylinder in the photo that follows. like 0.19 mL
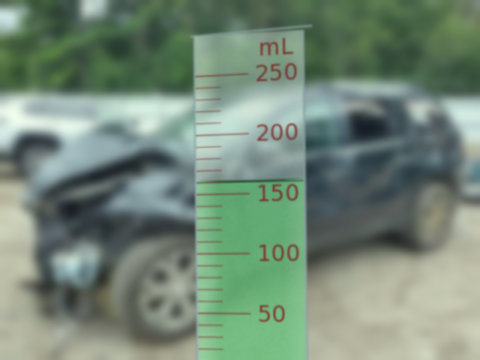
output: 160 mL
